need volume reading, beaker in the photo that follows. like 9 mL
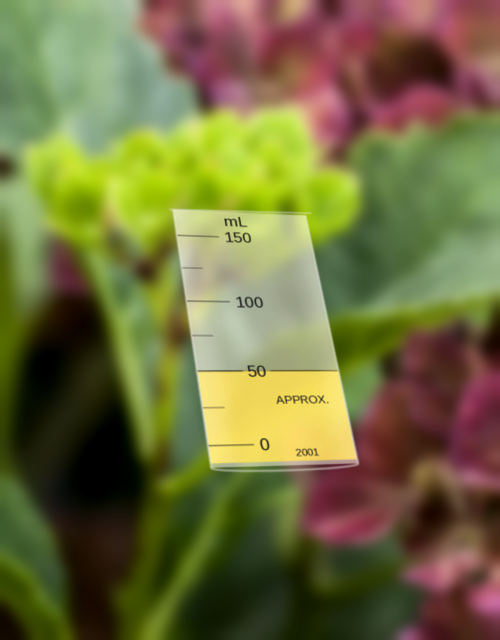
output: 50 mL
